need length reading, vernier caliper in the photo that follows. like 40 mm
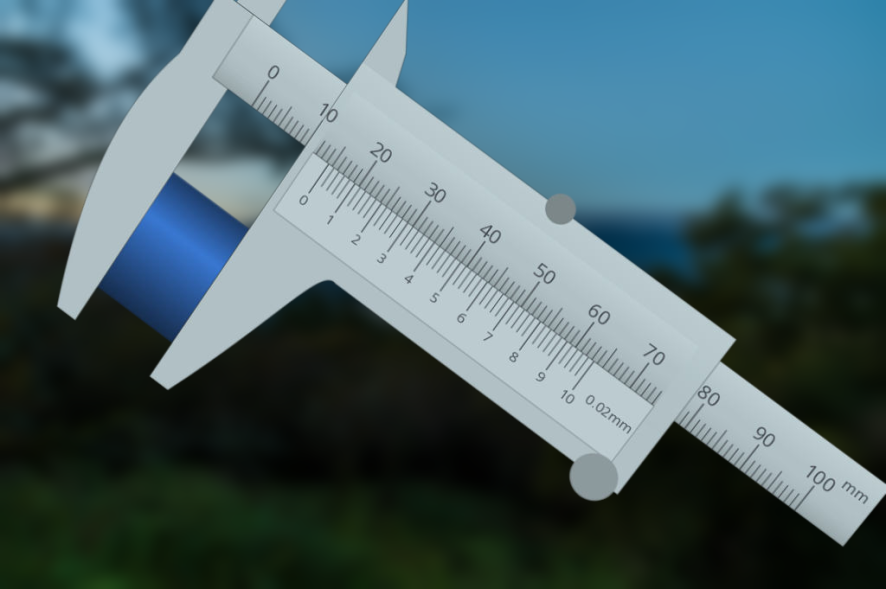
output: 14.4 mm
